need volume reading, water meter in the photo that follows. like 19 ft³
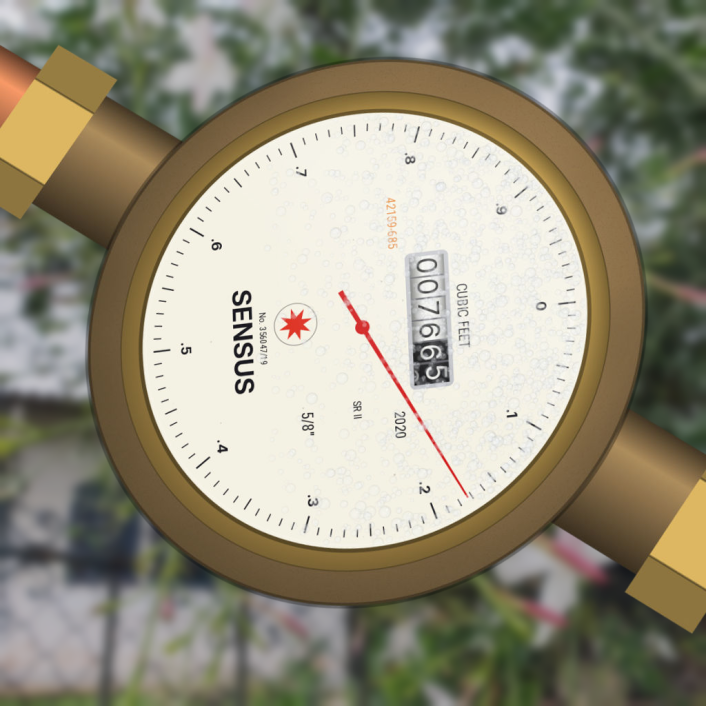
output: 7665.17 ft³
